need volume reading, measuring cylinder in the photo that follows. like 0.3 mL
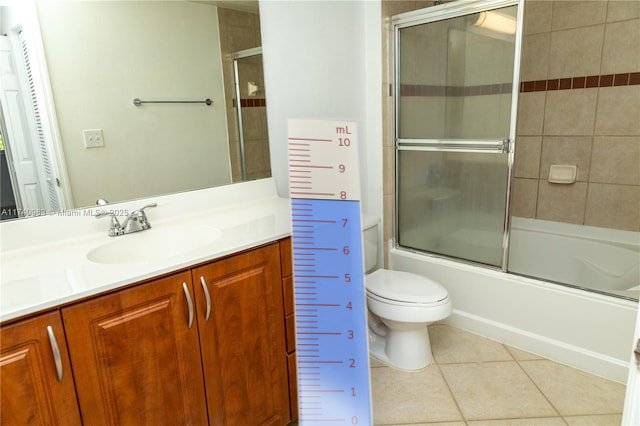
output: 7.8 mL
